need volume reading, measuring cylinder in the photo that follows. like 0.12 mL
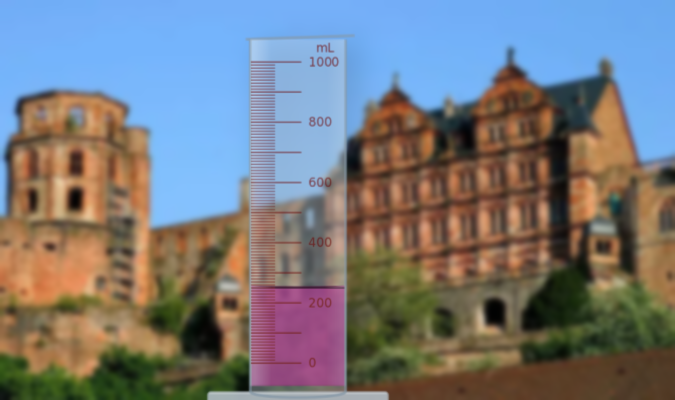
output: 250 mL
